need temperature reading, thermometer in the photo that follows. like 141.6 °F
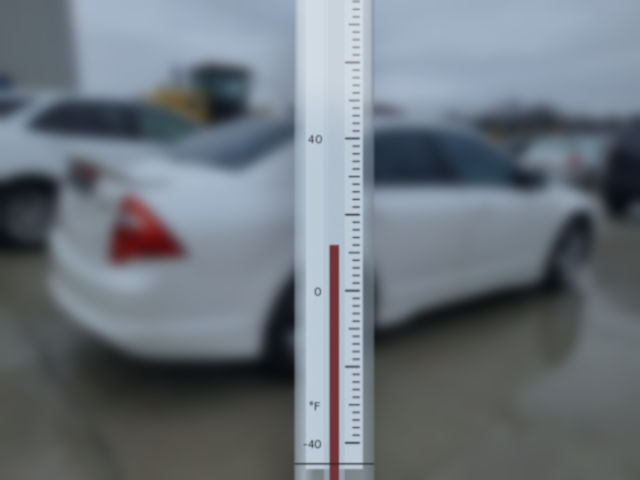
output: 12 °F
